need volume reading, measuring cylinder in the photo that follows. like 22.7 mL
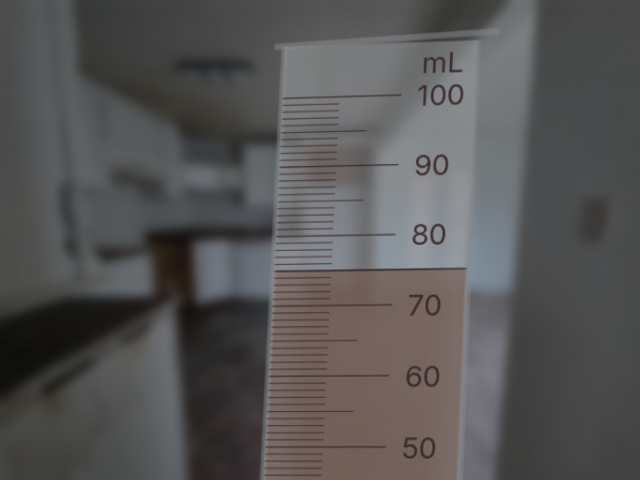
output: 75 mL
